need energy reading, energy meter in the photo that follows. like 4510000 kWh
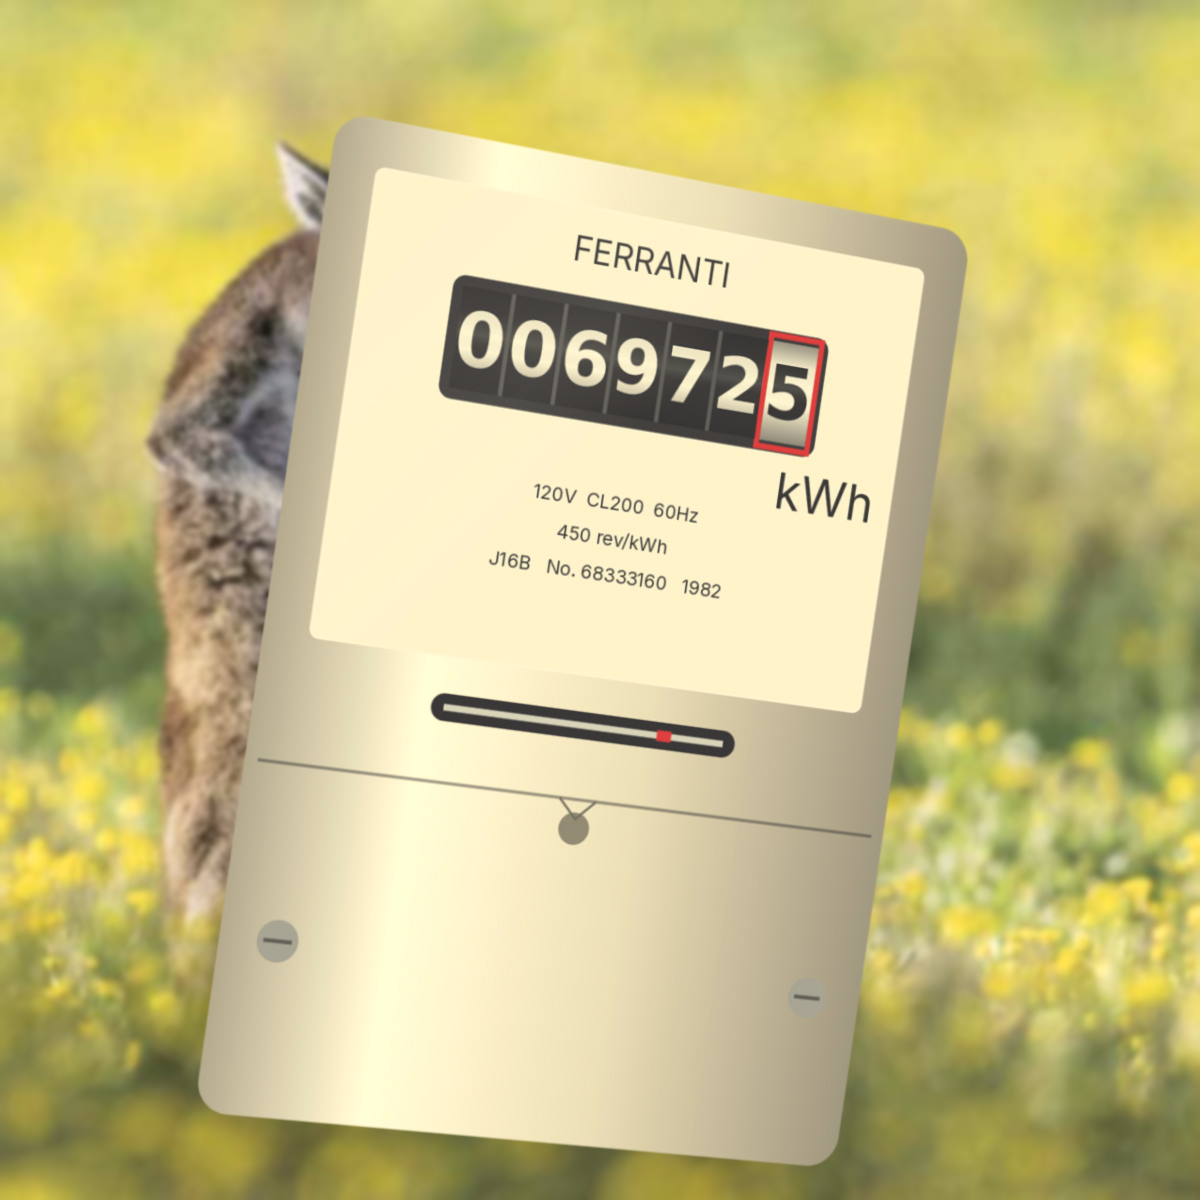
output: 6972.5 kWh
